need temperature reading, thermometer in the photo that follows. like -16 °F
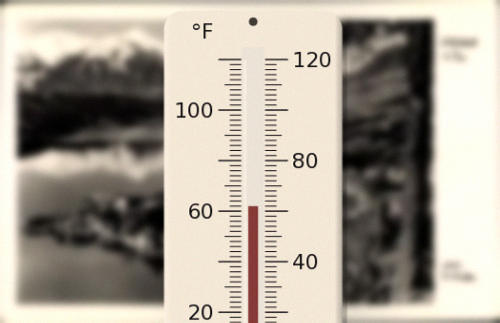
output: 62 °F
